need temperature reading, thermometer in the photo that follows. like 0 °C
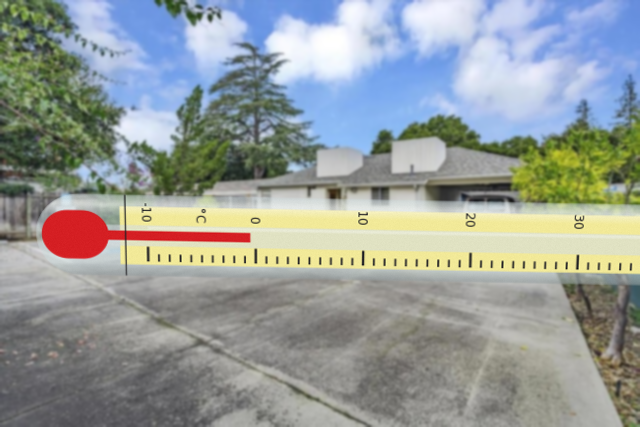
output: -0.5 °C
